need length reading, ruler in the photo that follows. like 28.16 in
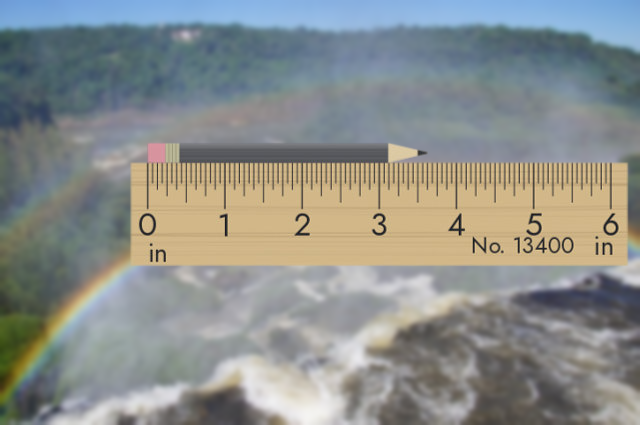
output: 3.625 in
